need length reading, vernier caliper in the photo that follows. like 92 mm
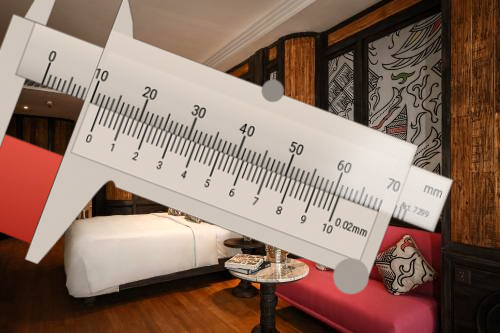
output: 12.0 mm
